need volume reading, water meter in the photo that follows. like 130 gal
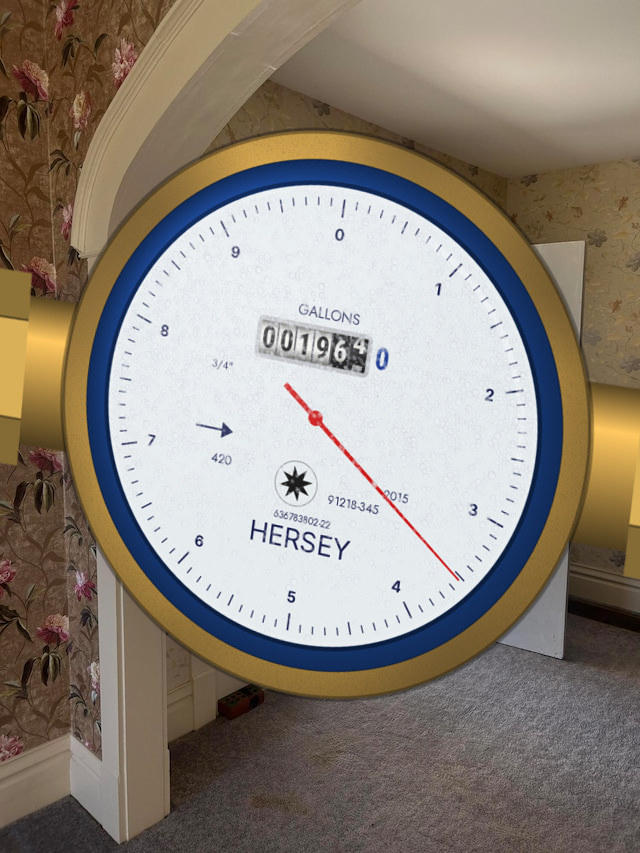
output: 19643.5 gal
